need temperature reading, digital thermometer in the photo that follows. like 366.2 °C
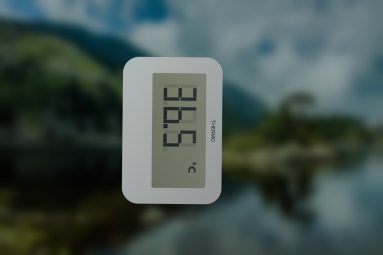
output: 36.5 °C
